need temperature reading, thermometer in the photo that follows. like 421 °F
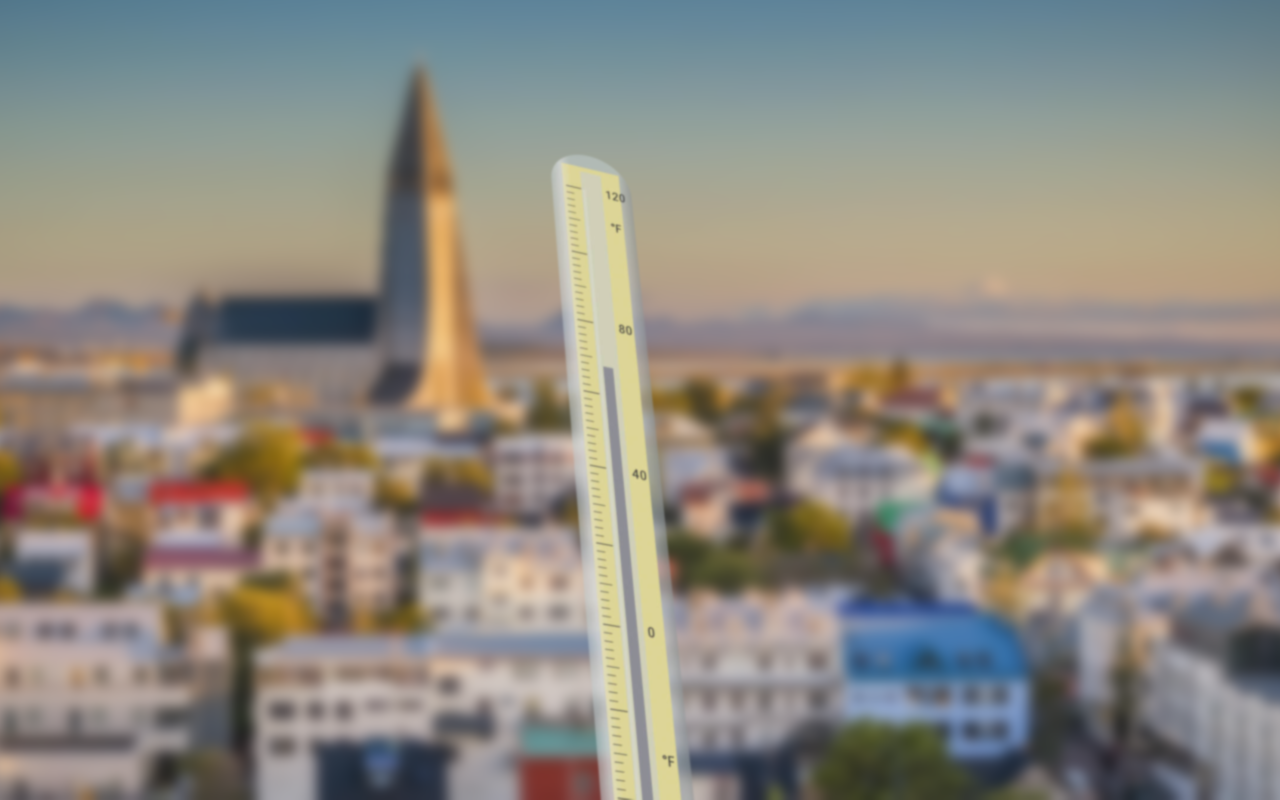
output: 68 °F
